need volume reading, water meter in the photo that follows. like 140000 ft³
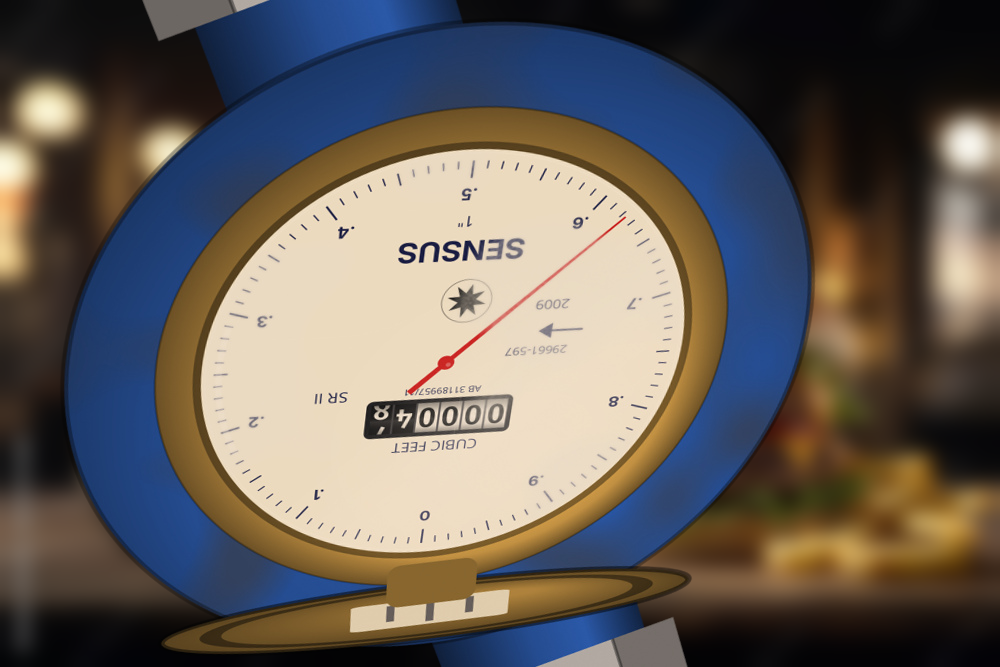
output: 47.62 ft³
